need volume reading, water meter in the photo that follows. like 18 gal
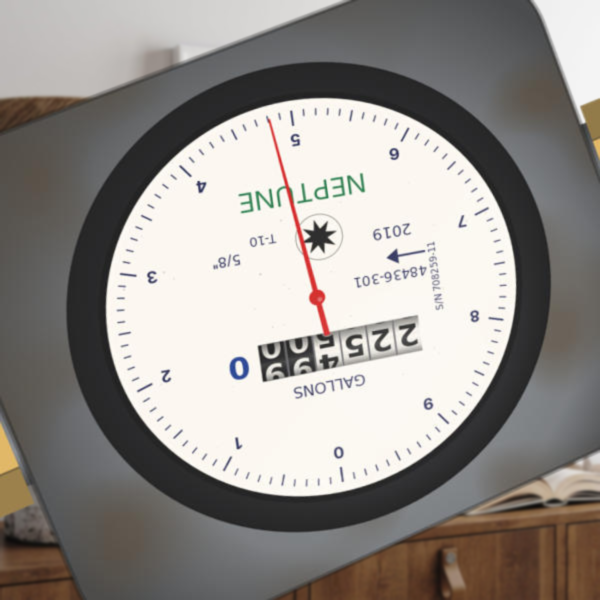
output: 2254994.8 gal
